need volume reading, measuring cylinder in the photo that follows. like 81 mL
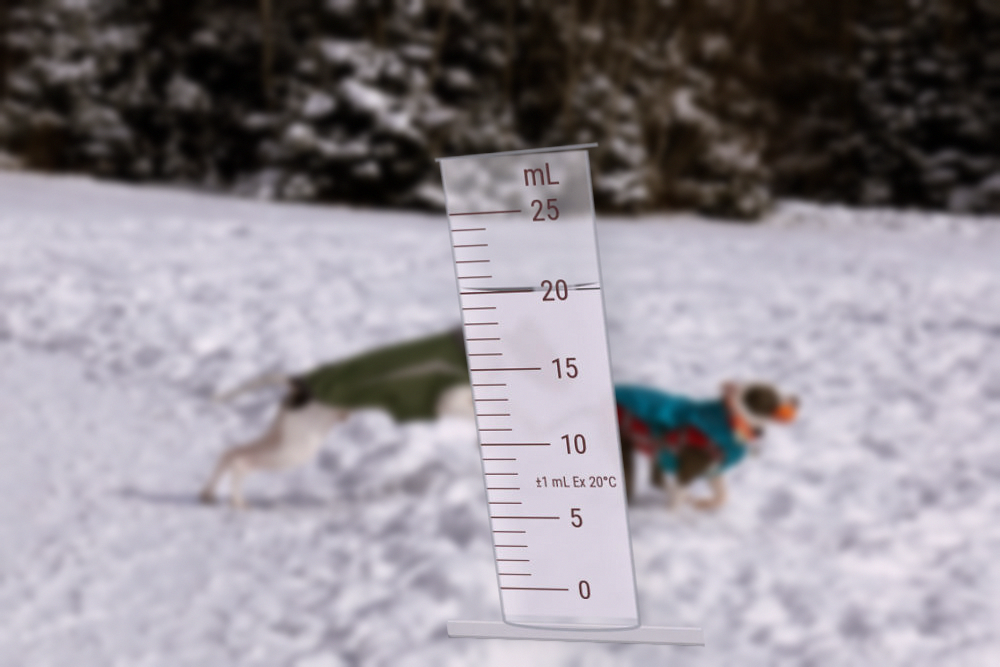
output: 20 mL
